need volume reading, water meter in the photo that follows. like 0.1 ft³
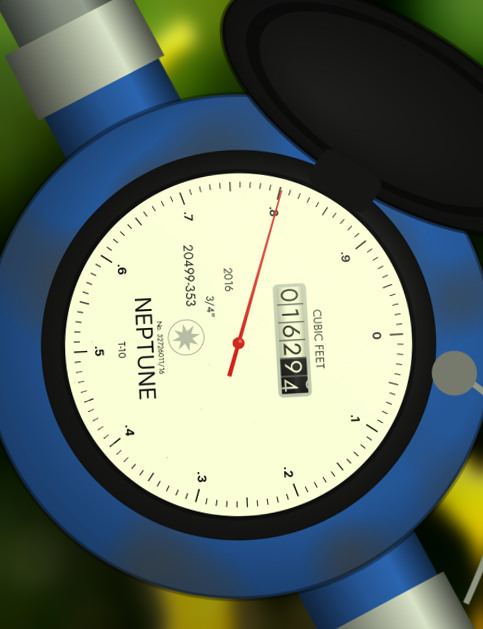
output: 16293.80 ft³
